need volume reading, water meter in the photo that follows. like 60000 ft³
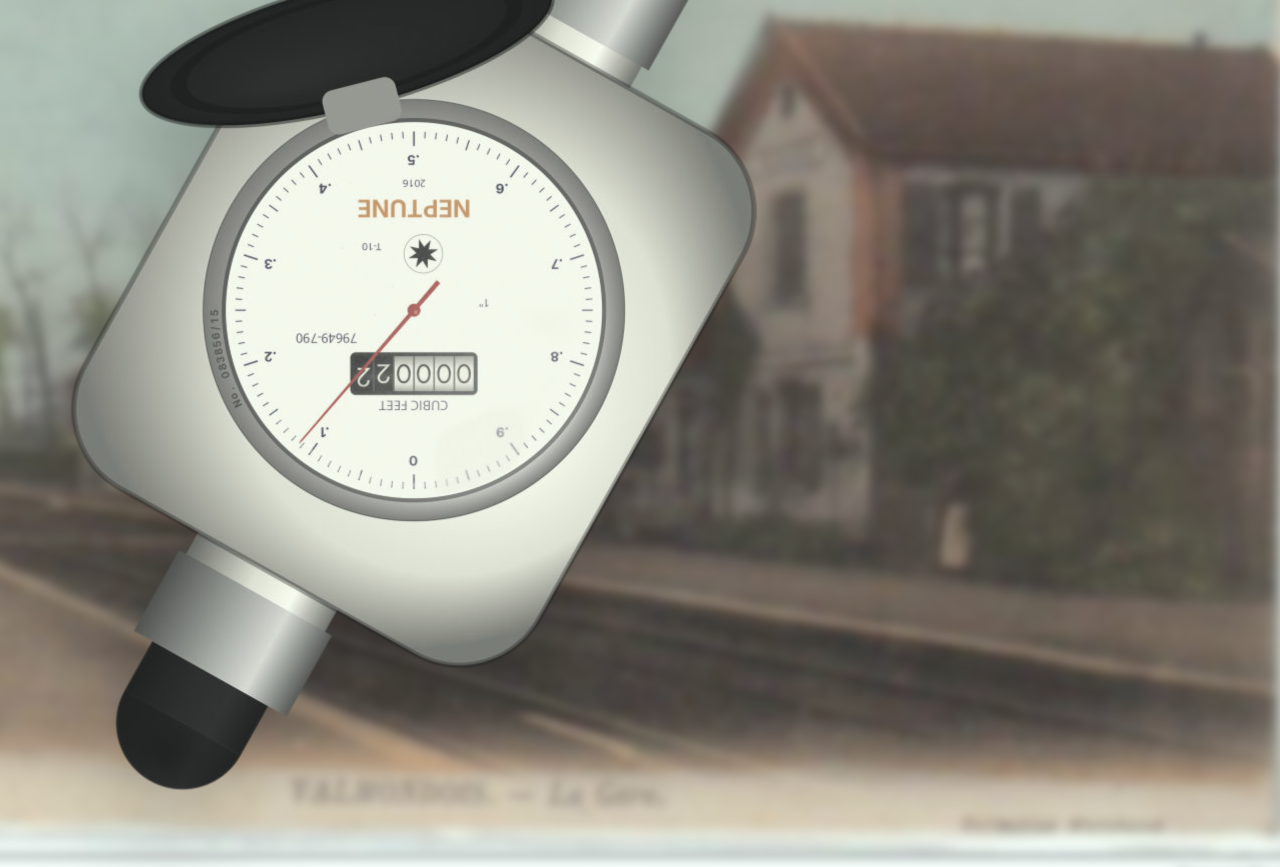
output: 22.11 ft³
